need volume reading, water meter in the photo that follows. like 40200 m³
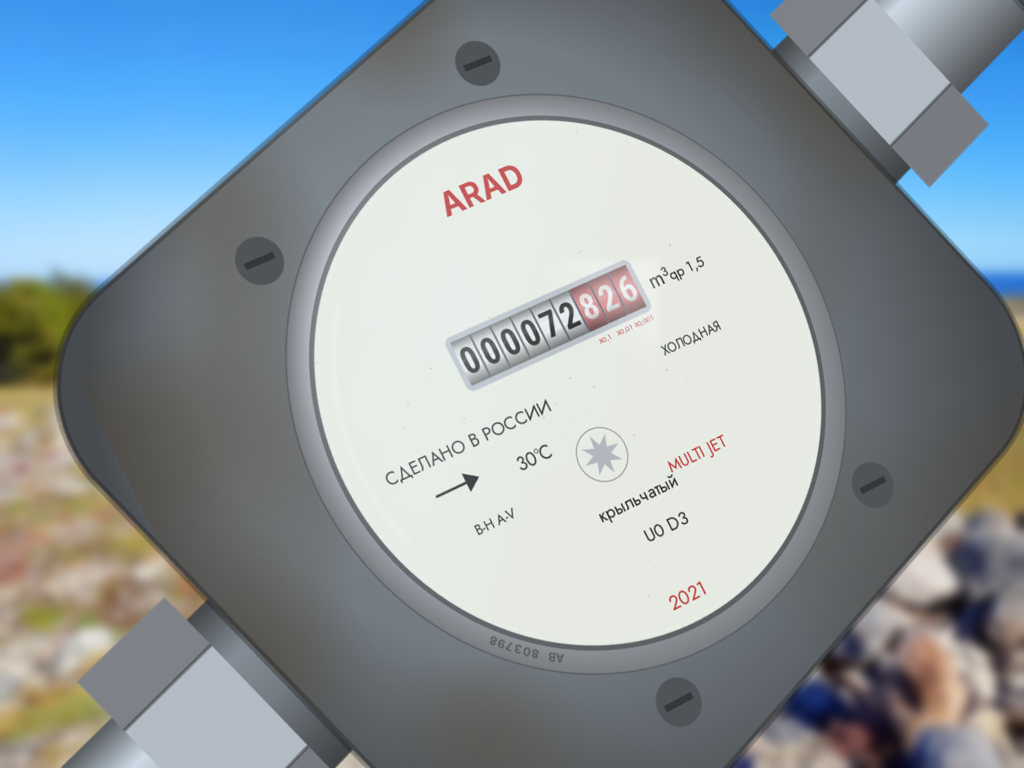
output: 72.826 m³
